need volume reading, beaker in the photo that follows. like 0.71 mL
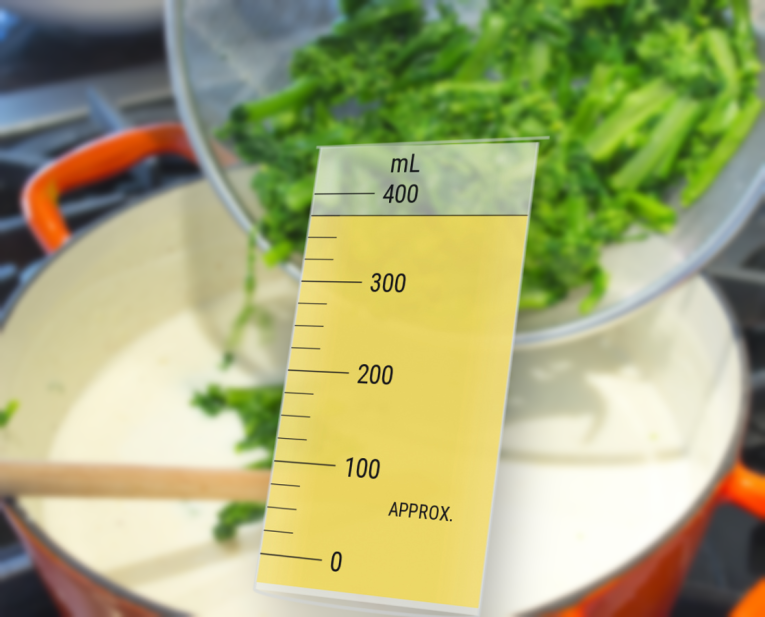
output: 375 mL
